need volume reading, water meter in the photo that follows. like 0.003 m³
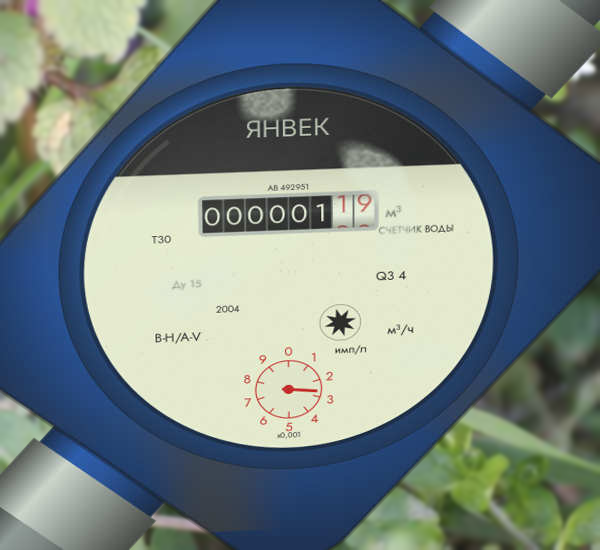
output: 1.192 m³
